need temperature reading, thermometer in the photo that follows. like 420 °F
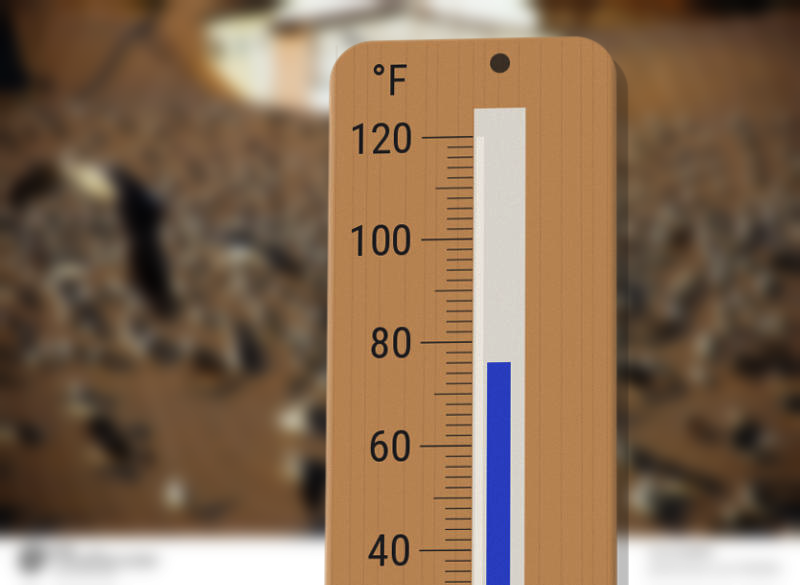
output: 76 °F
